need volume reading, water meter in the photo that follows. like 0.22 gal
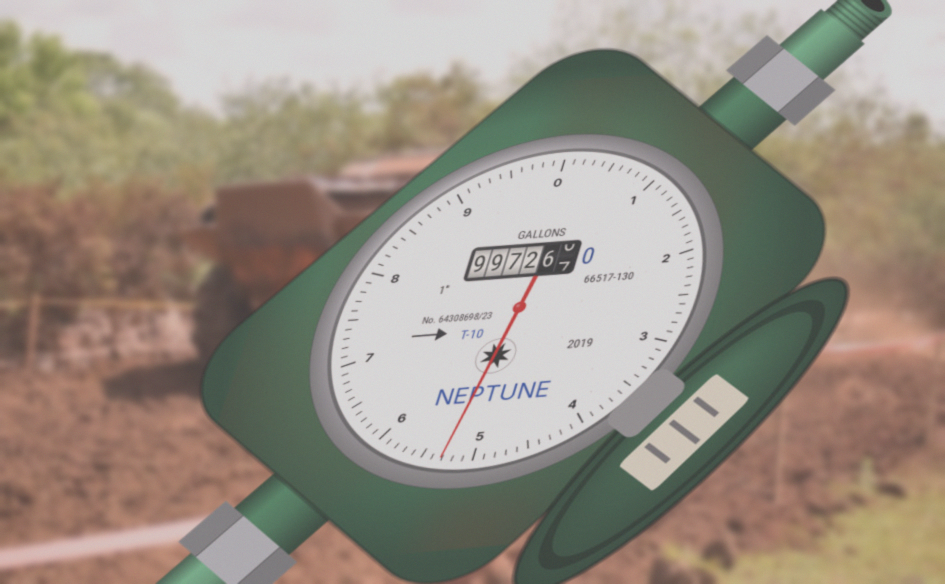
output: 9972665.3 gal
